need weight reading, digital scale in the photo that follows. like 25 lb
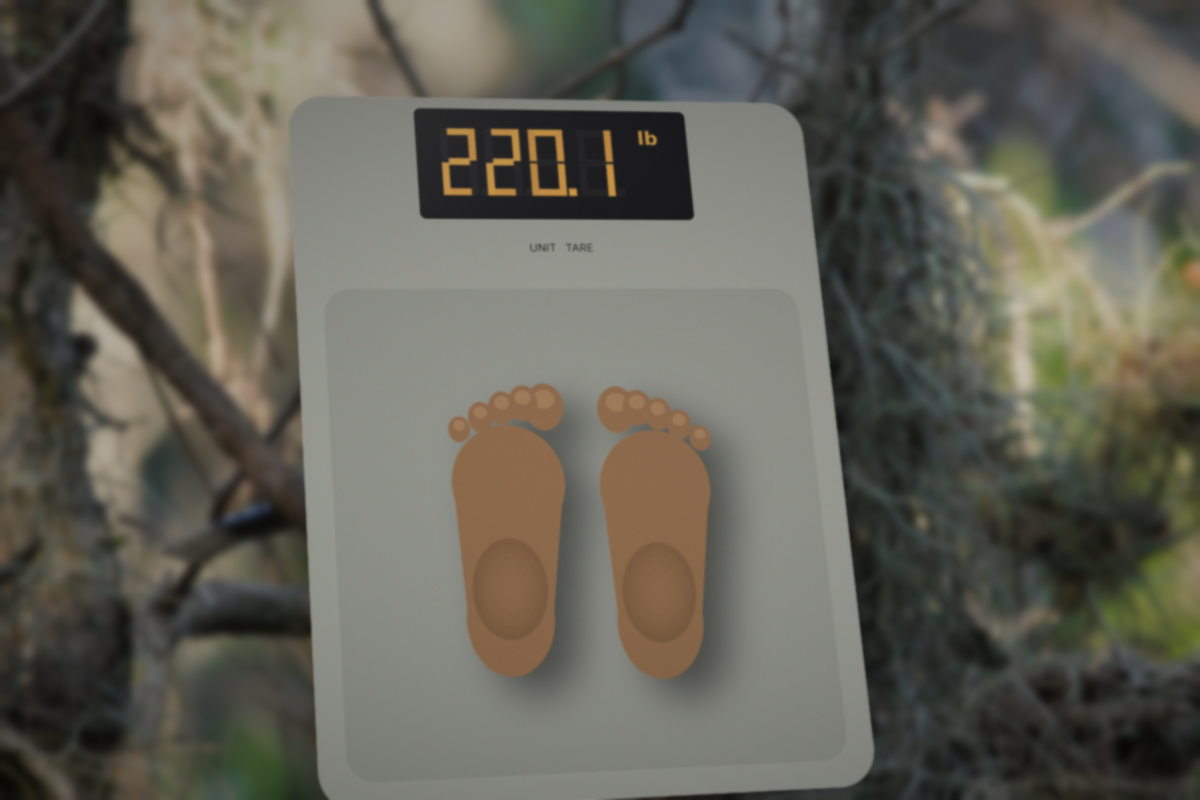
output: 220.1 lb
